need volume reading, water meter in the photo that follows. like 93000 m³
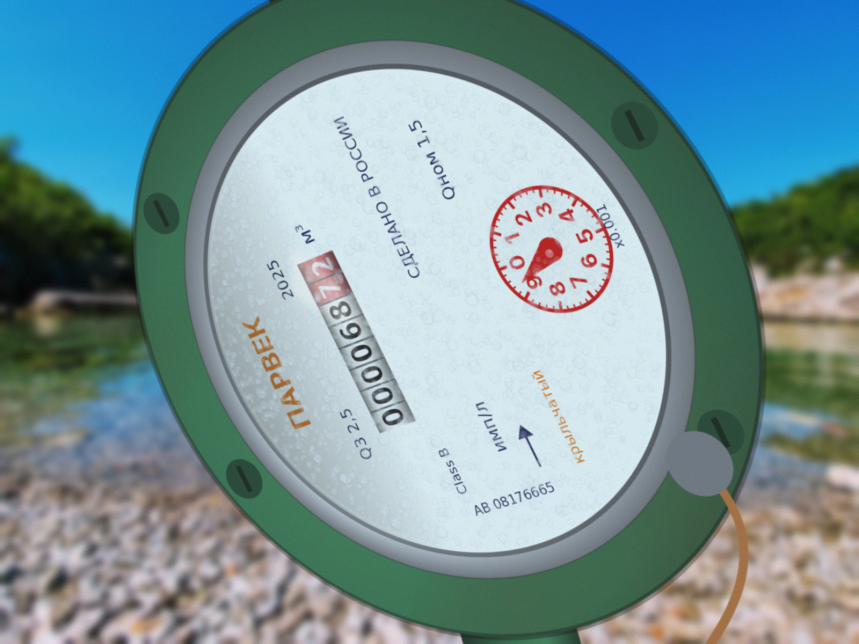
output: 68.719 m³
